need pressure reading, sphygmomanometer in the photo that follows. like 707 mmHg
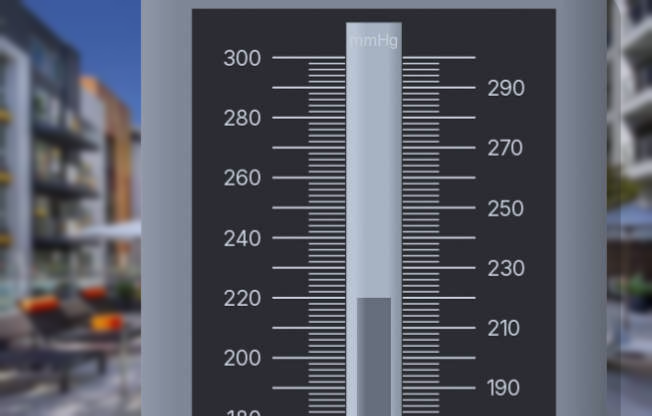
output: 220 mmHg
